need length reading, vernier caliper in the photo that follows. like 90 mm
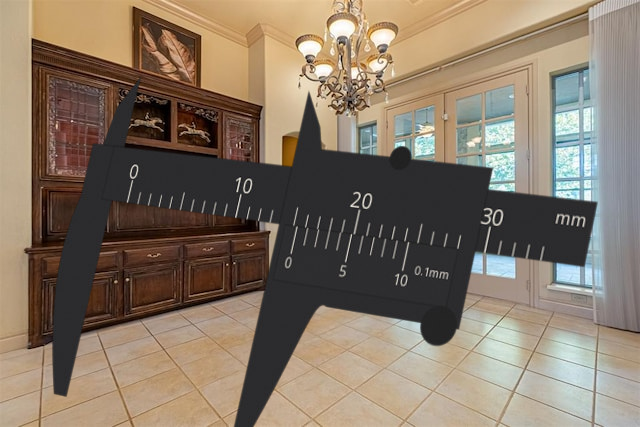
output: 15.3 mm
